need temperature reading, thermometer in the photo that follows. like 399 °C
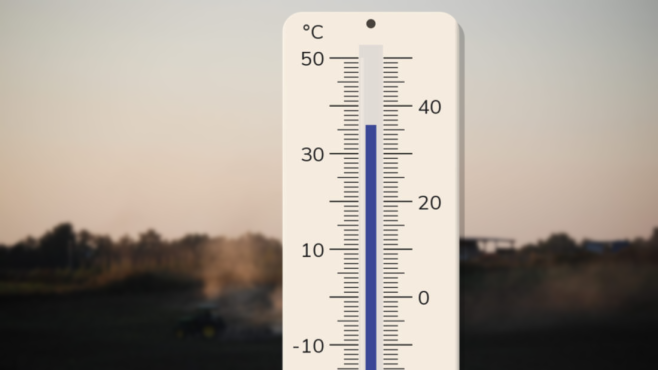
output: 36 °C
